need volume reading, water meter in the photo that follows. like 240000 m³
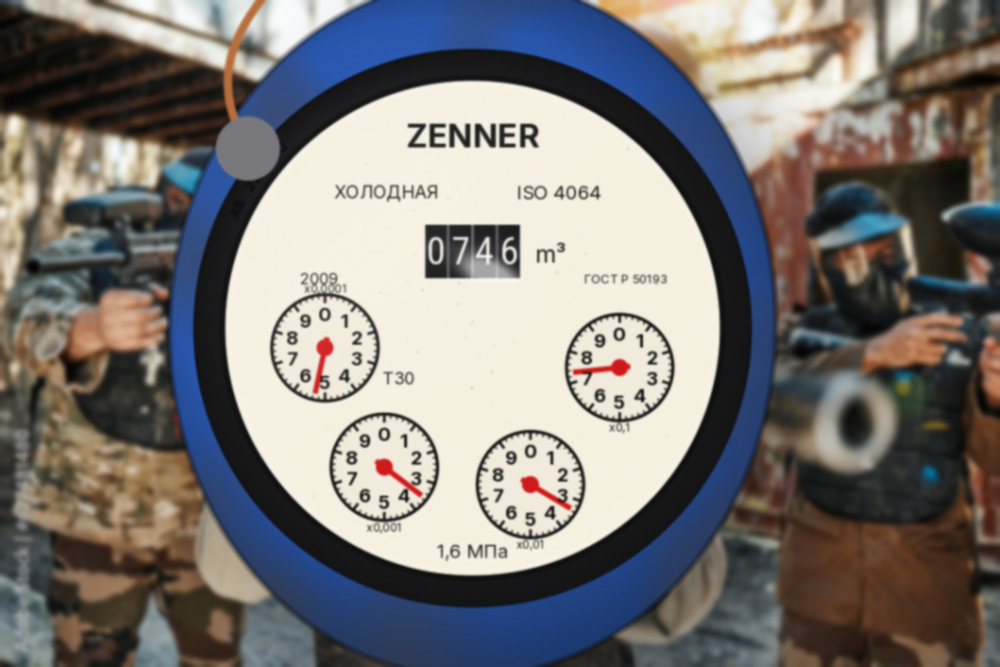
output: 746.7335 m³
